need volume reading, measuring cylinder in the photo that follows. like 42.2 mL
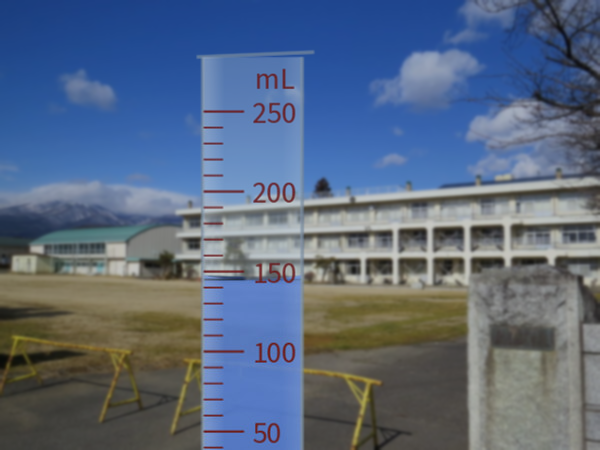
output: 145 mL
